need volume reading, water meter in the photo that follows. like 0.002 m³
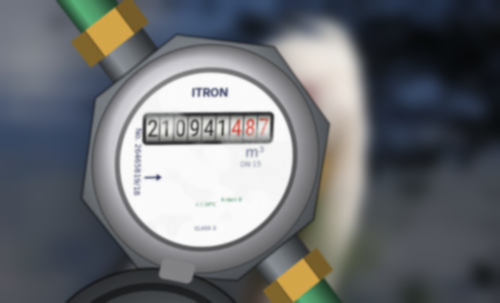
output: 210941.487 m³
